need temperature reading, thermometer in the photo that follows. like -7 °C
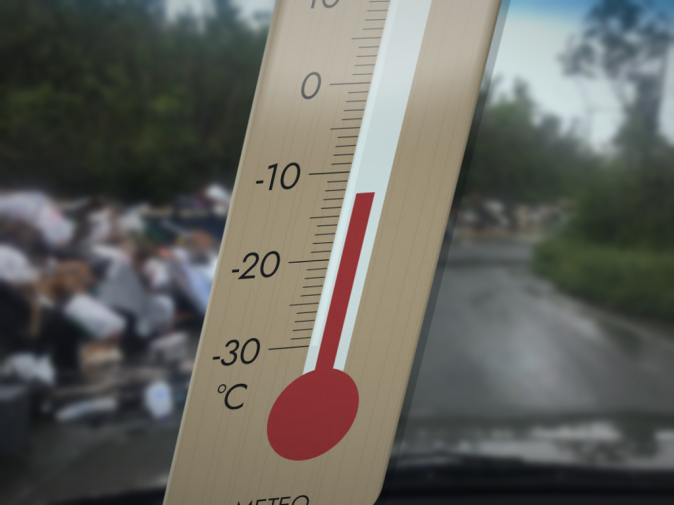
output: -12.5 °C
